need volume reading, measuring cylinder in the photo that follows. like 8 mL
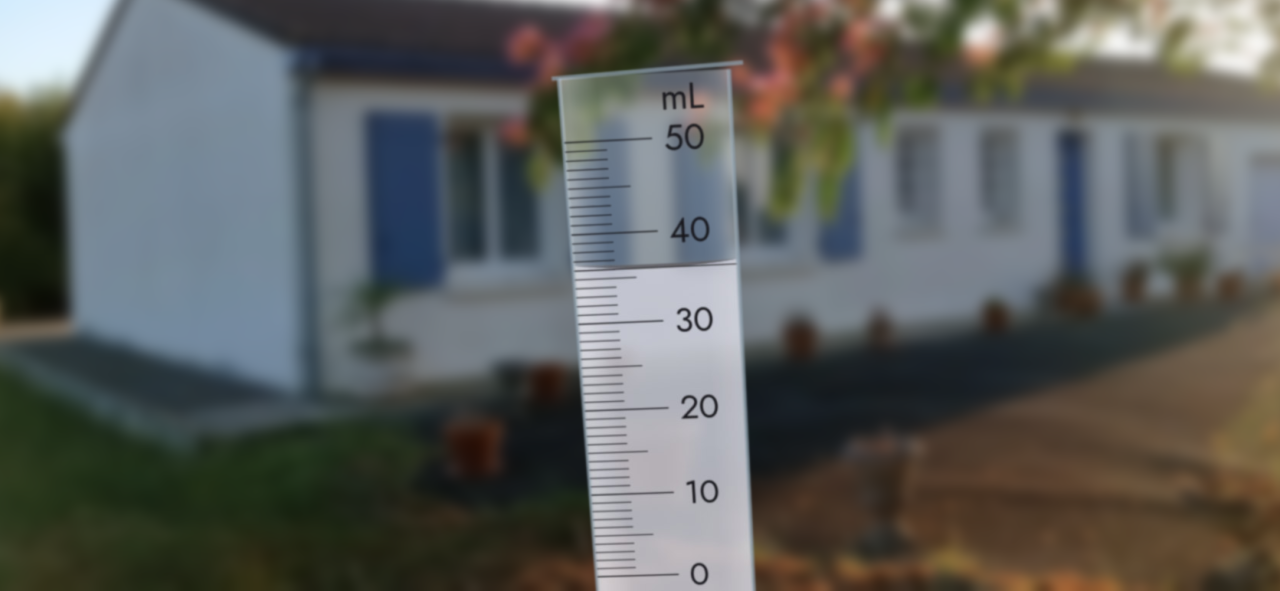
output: 36 mL
